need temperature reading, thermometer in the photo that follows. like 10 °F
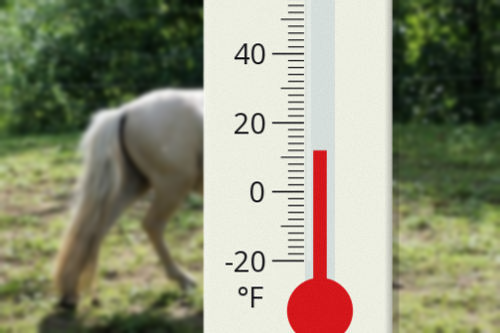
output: 12 °F
